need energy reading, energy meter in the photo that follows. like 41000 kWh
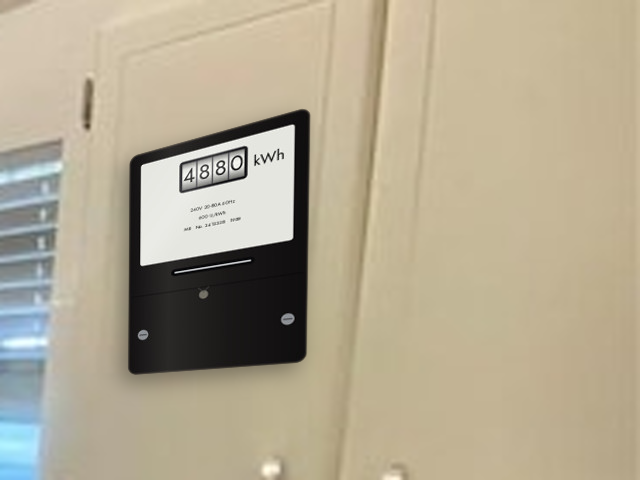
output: 4880 kWh
